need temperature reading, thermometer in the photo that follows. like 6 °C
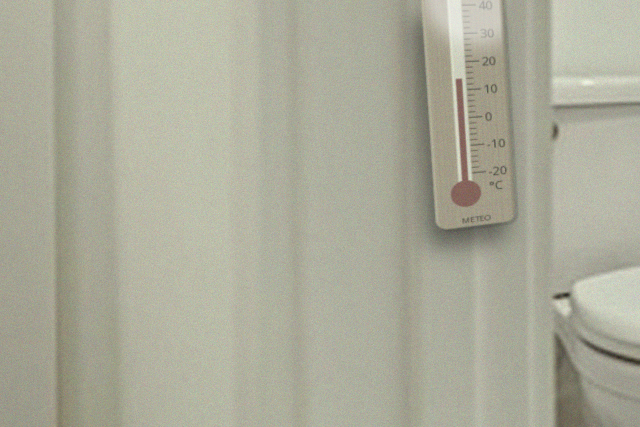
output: 14 °C
